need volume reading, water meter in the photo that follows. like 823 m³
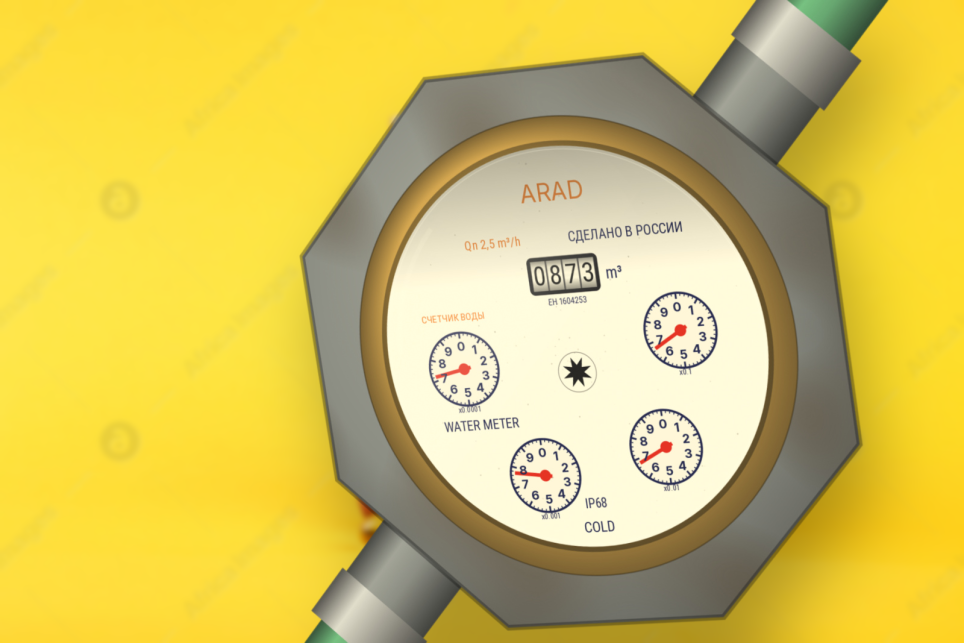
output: 873.6677 m³
